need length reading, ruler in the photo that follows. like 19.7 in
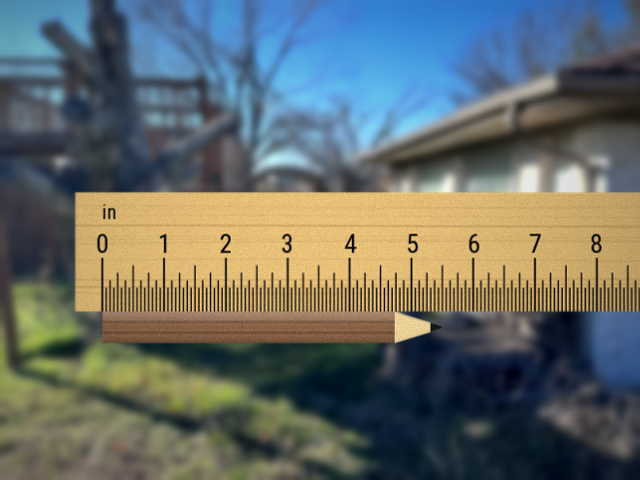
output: 5.5 in
